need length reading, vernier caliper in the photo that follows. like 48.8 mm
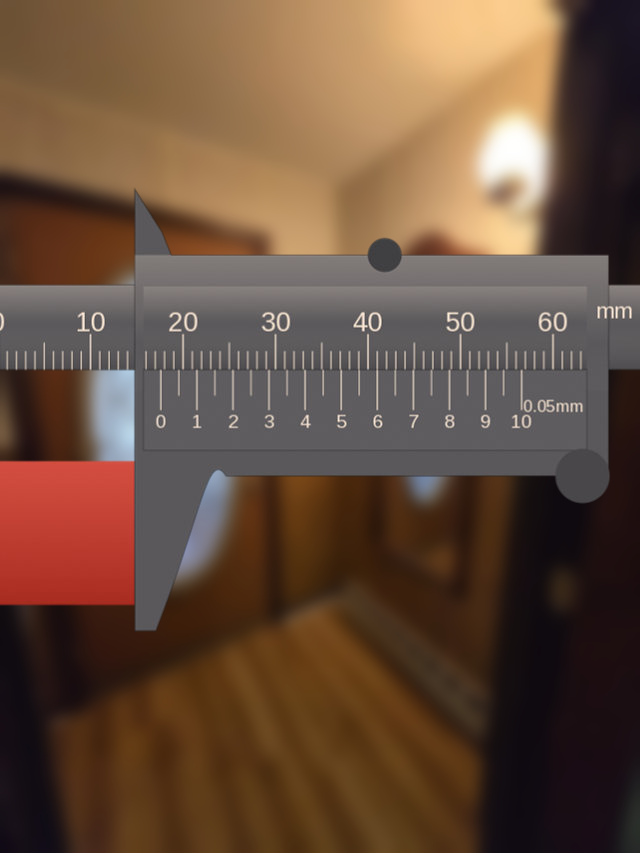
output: 17.6 mm
